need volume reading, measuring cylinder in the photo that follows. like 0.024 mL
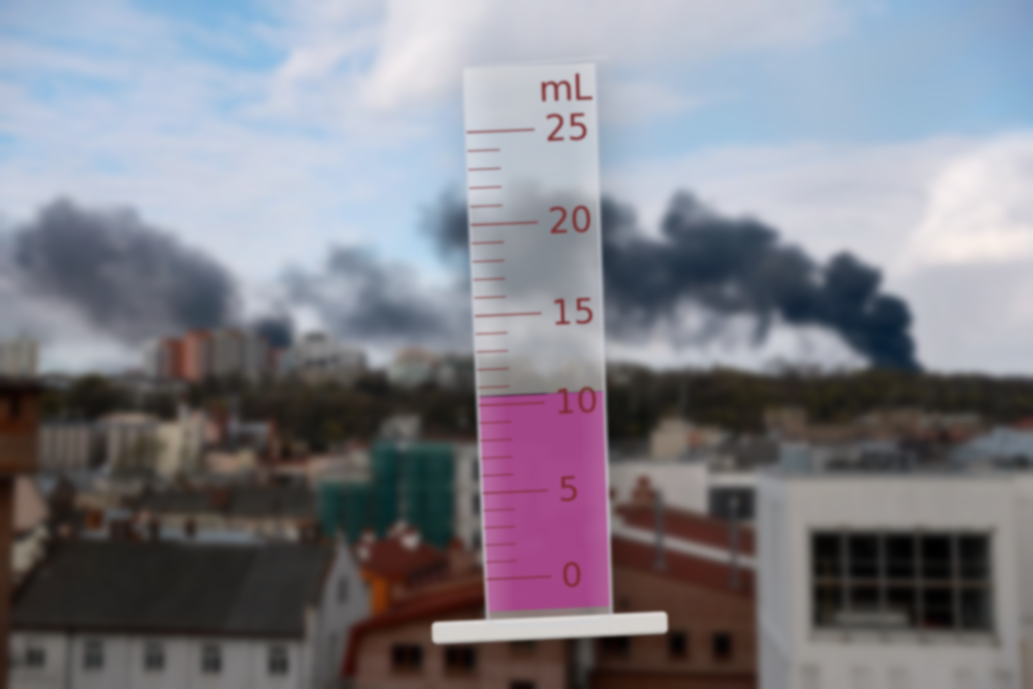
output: 10.5 mL
